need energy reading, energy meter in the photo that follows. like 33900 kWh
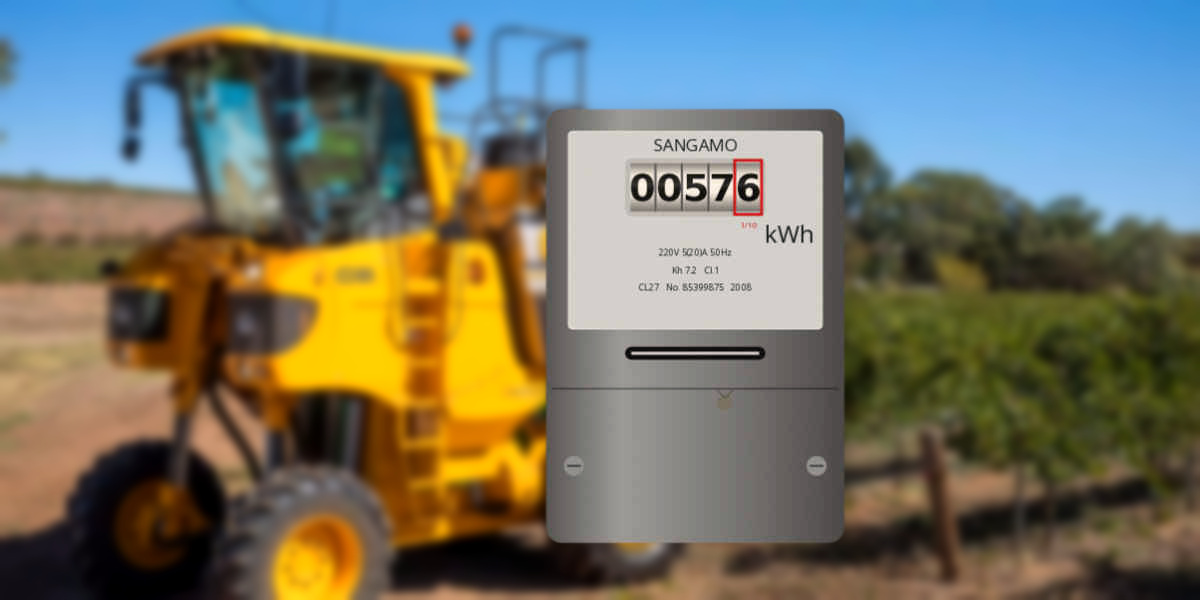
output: 57.6 kWh
